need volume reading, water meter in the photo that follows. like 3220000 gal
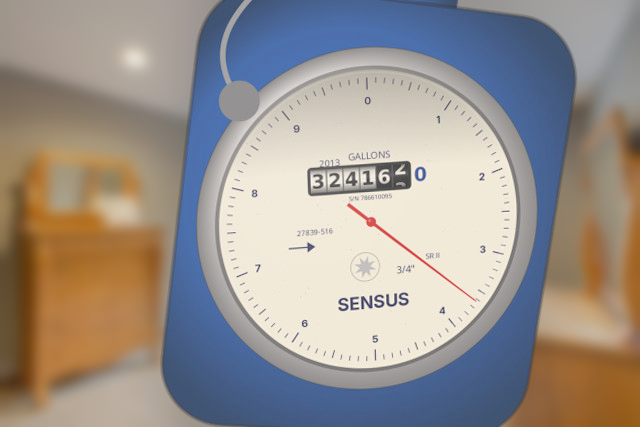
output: 3241623.6 gal
